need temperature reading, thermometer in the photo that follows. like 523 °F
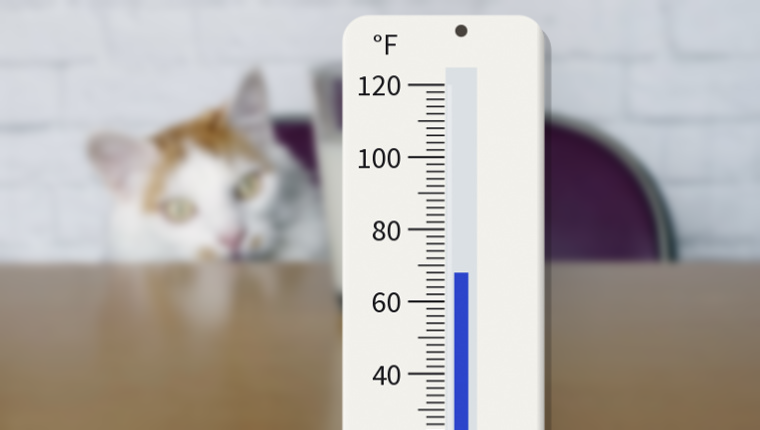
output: 68 °F
